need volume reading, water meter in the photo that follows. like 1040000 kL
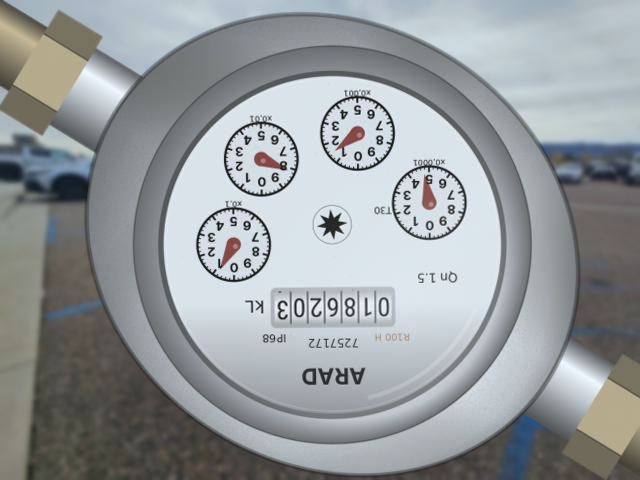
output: 186203.0814 kL
